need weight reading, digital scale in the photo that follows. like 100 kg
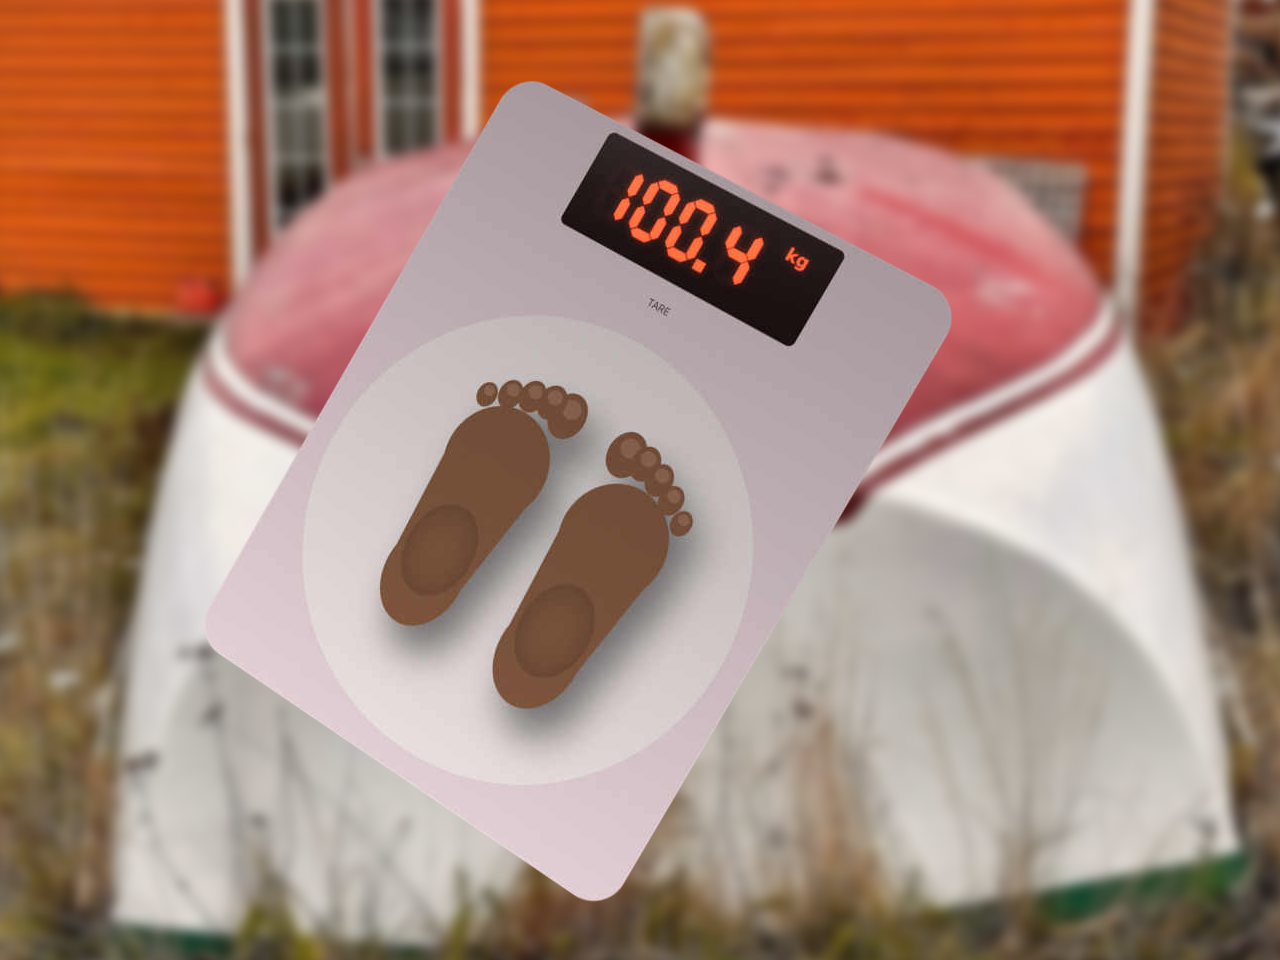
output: 100.4 kg
